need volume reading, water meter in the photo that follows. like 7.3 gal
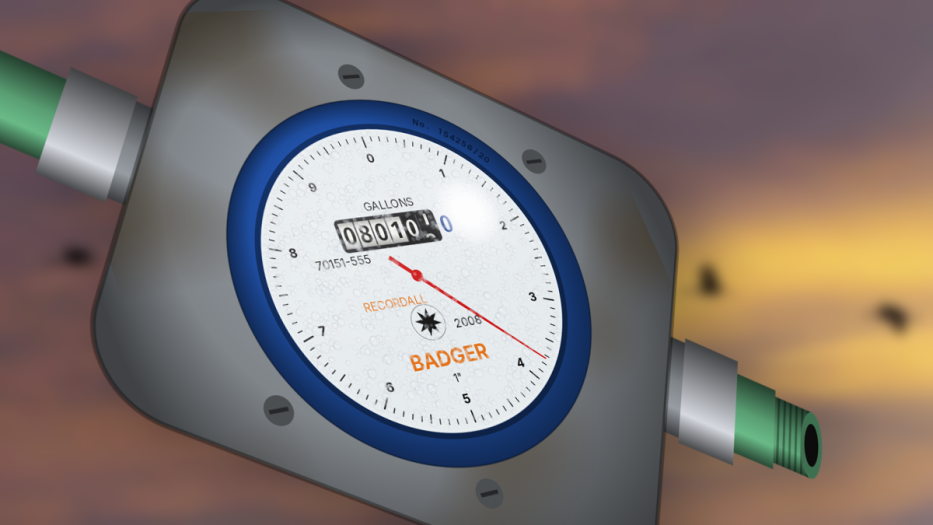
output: 801013.7 gal
